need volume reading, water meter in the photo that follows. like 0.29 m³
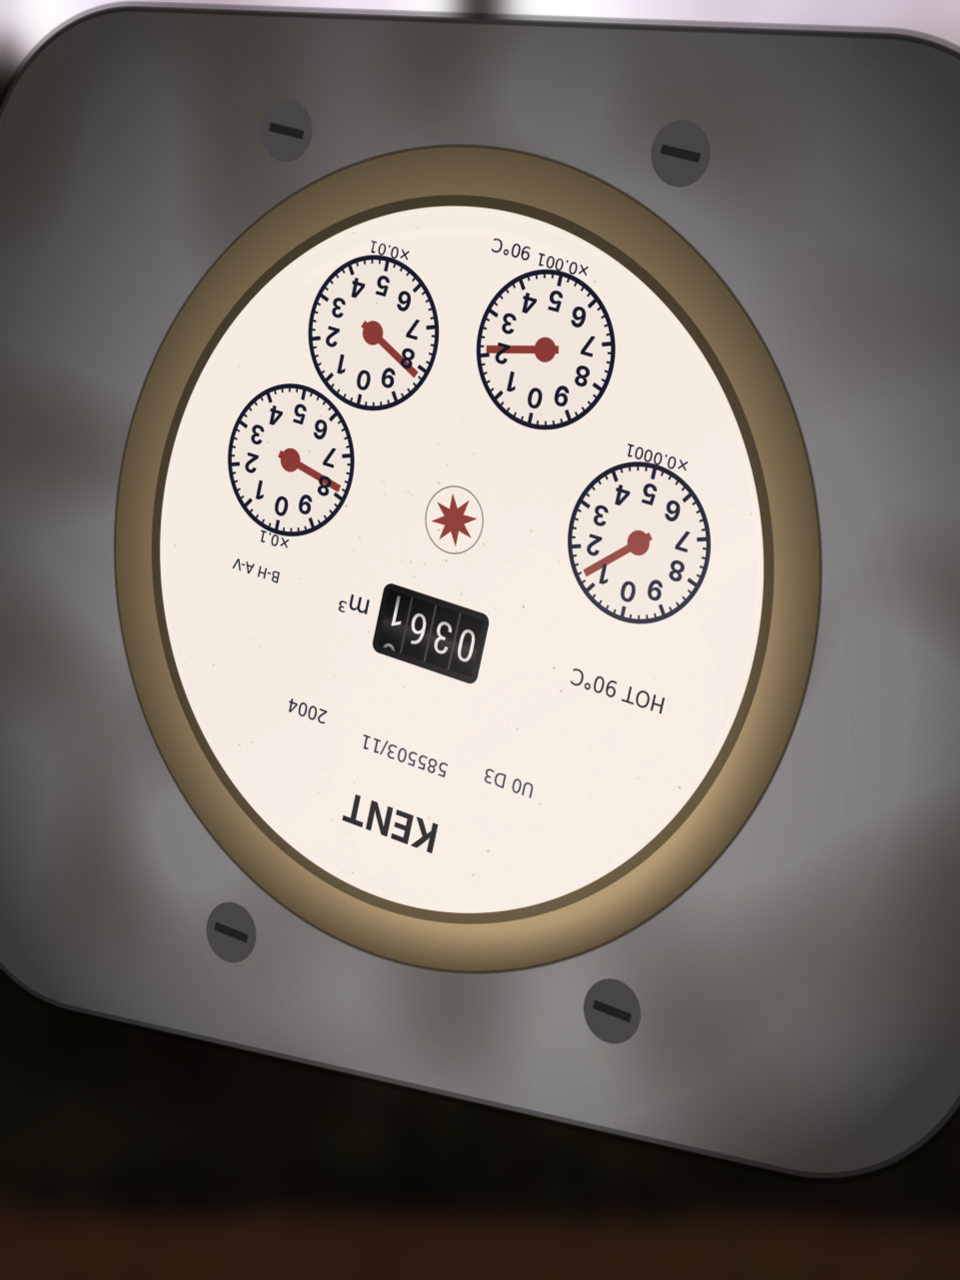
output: 360.7821 m³
